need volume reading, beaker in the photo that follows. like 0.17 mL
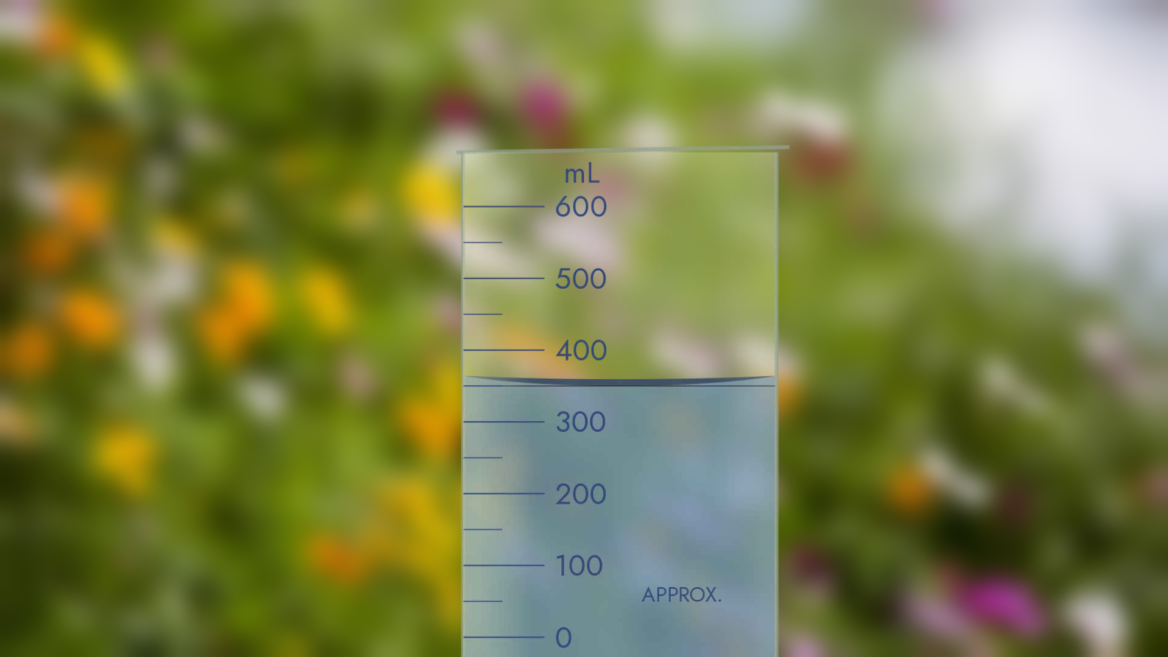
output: 350 mL
